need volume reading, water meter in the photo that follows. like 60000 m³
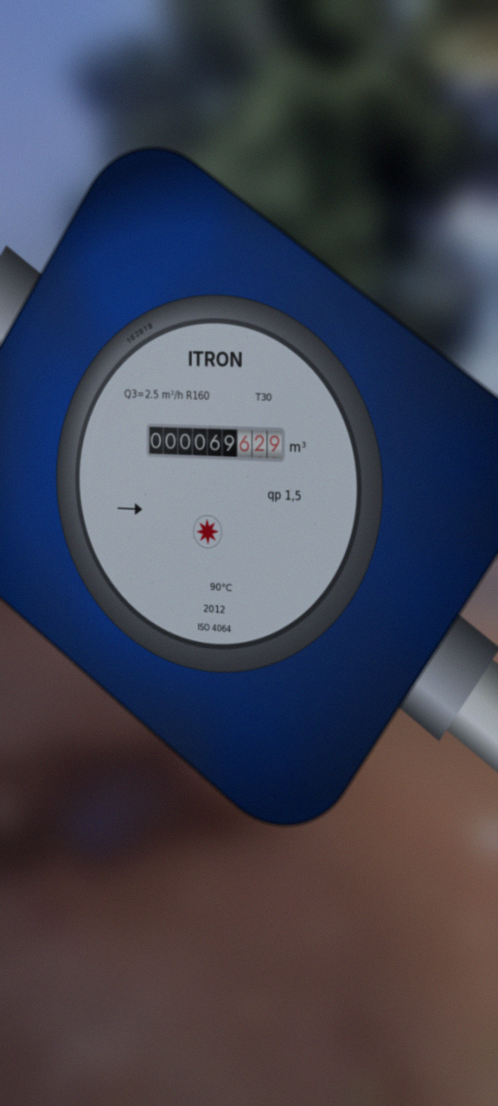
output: 69.629 m³
